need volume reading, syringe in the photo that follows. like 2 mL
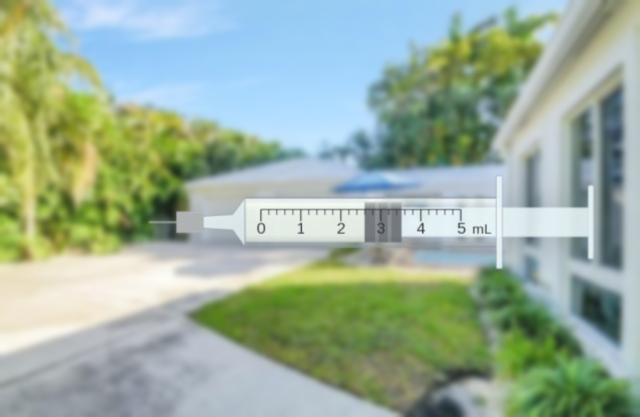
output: 2.6 mL
